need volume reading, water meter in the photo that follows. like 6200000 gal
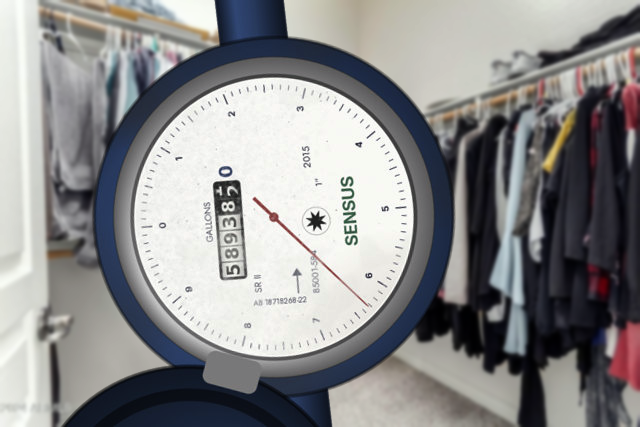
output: 5893816.3 gal
